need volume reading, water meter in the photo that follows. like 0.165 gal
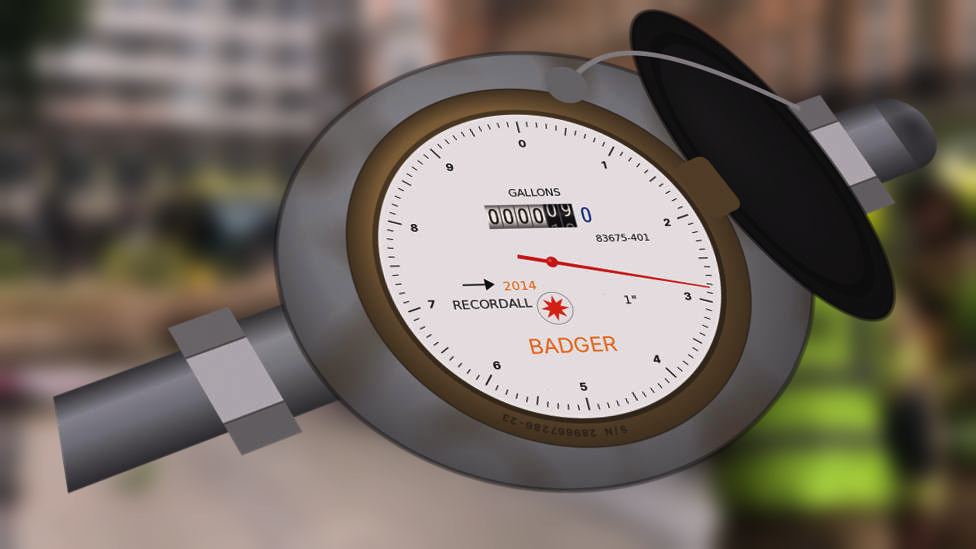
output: 92.8 gal
